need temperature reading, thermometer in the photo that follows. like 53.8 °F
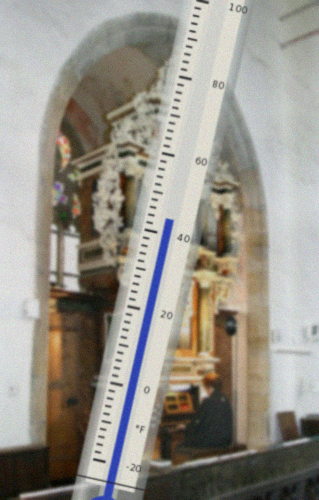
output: 44 °F
